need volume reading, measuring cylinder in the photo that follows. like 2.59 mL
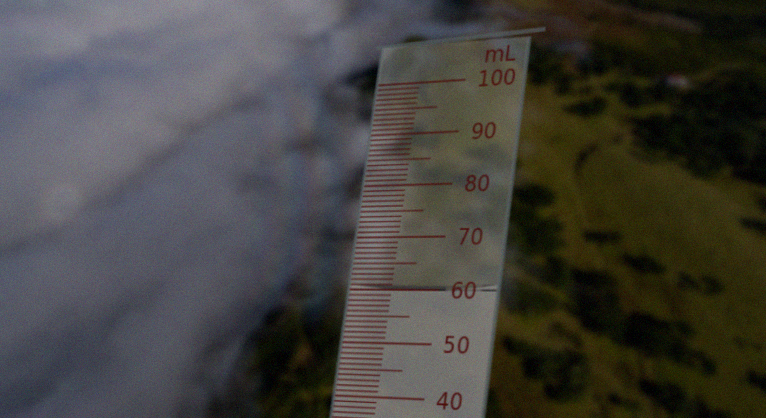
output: 60 mL
